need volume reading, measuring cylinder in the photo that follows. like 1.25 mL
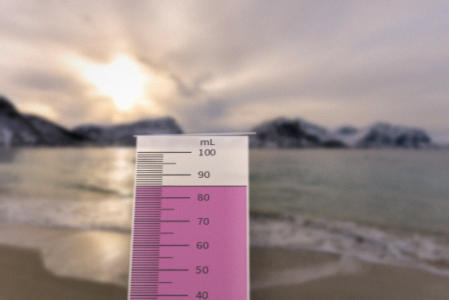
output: 85 mL
